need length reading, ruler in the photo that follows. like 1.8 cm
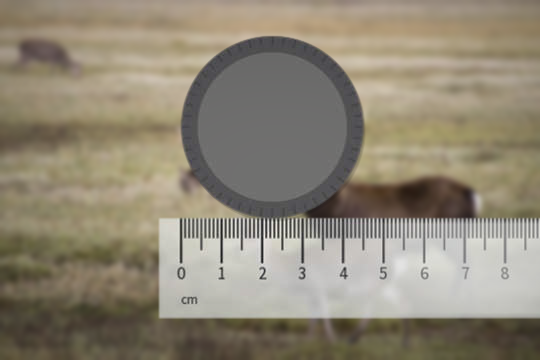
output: 4.5 cm
